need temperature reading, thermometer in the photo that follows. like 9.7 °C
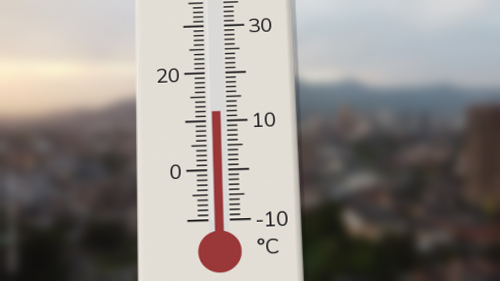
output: 12 °C
